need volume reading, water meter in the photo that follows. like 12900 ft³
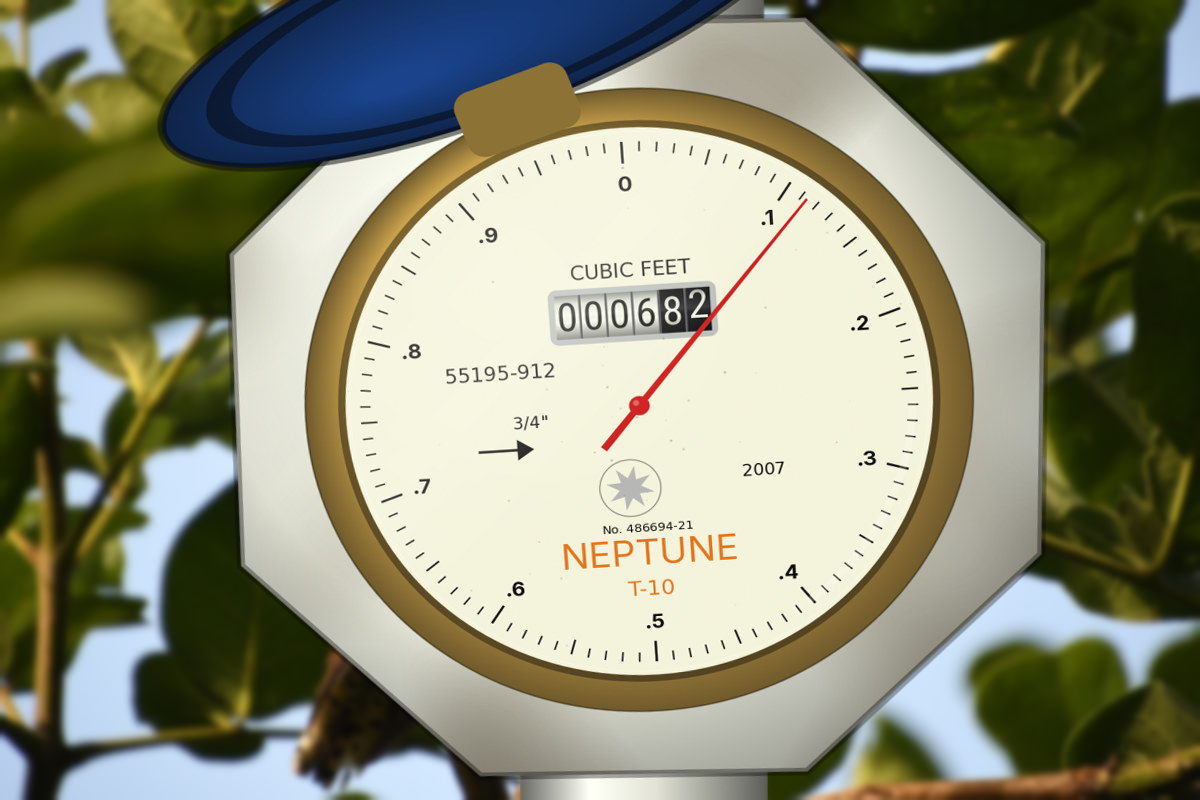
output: 682.11 ft³
